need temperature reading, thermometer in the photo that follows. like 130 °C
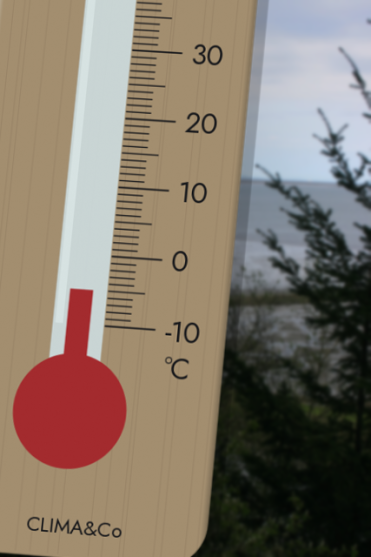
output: -5 °C
